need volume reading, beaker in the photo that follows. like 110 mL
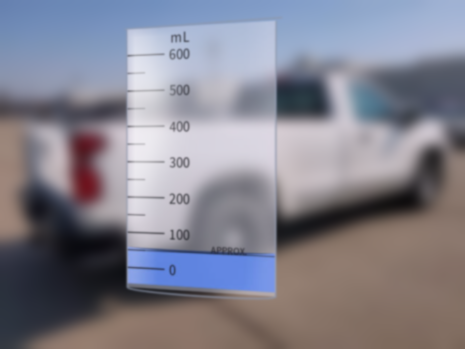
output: 50 mL
